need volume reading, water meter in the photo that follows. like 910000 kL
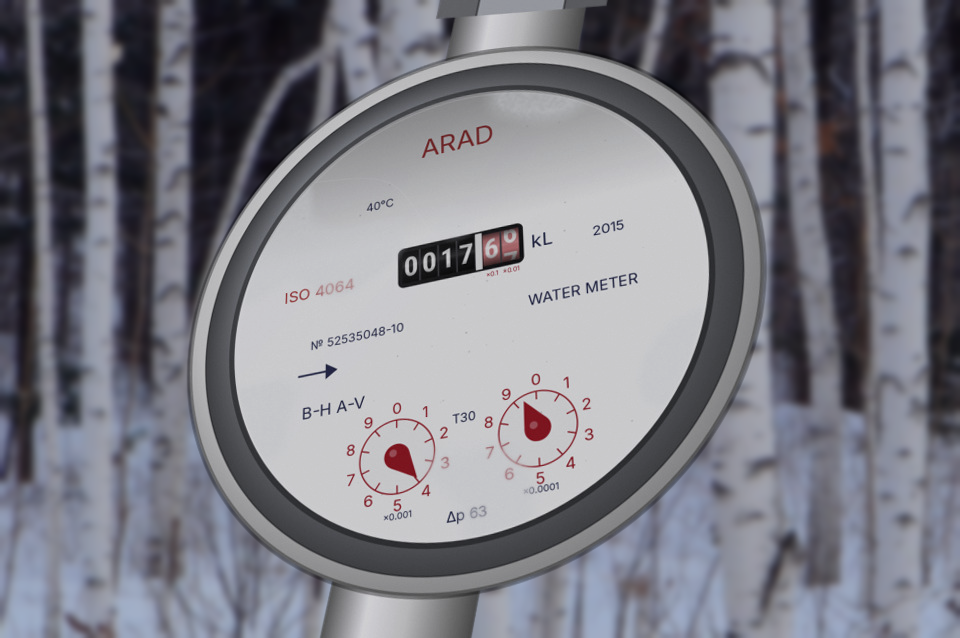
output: 17.6639 kL
